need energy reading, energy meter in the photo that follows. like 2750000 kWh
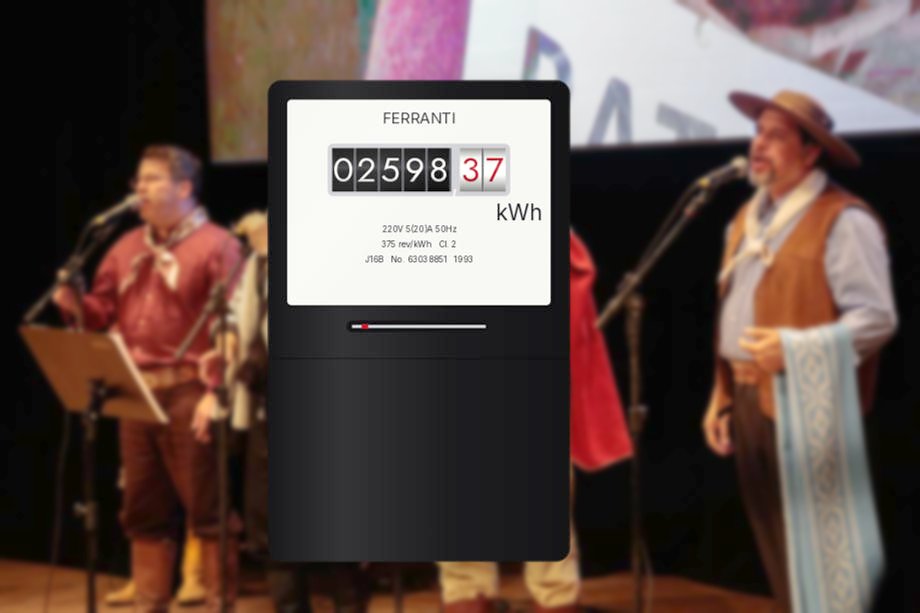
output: 2598.37 kWh
